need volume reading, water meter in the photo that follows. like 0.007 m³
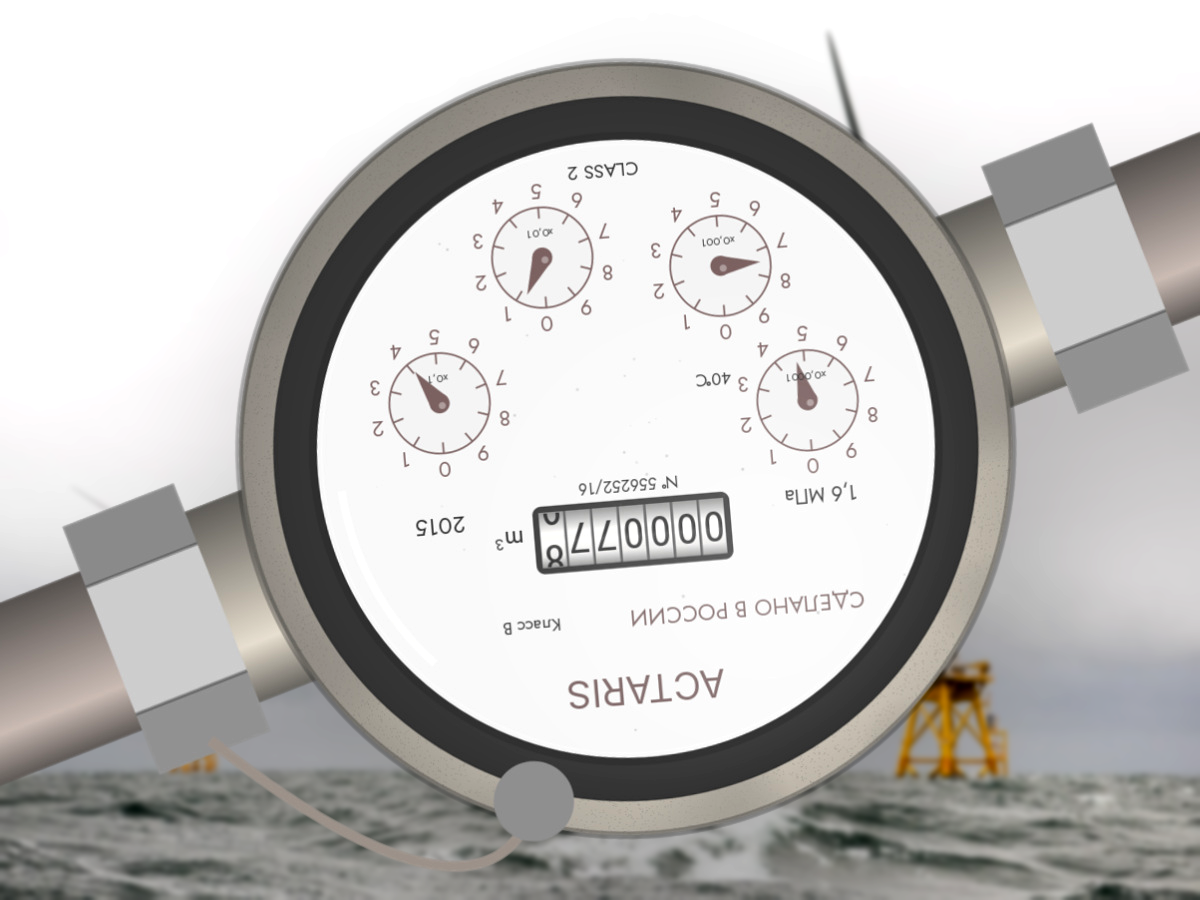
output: 778.4074 m³
